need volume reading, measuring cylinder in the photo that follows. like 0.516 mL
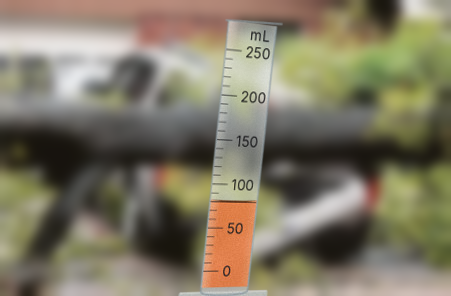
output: 80 mL
